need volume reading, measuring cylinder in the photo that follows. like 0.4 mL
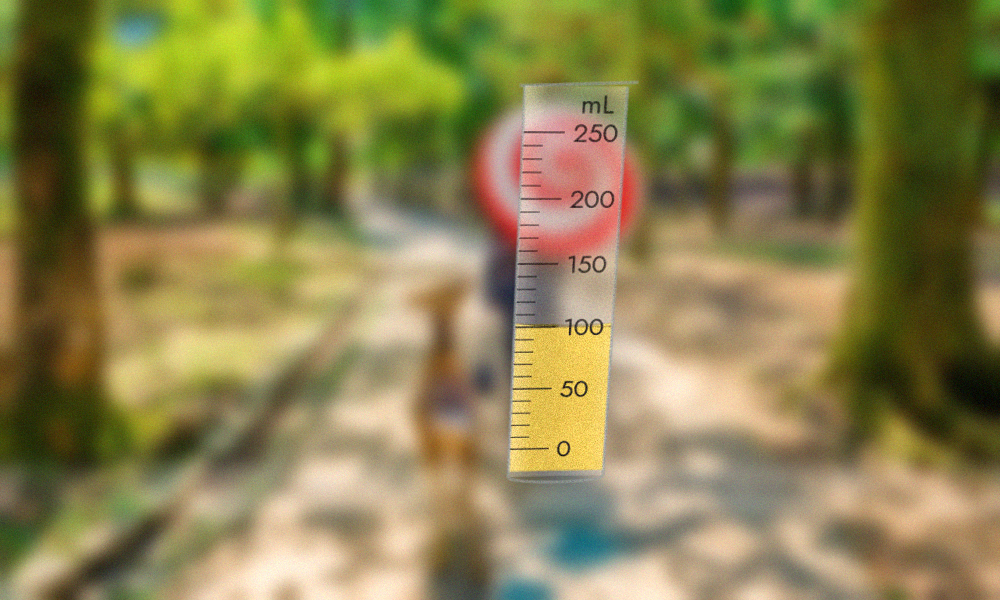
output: 100 mL
